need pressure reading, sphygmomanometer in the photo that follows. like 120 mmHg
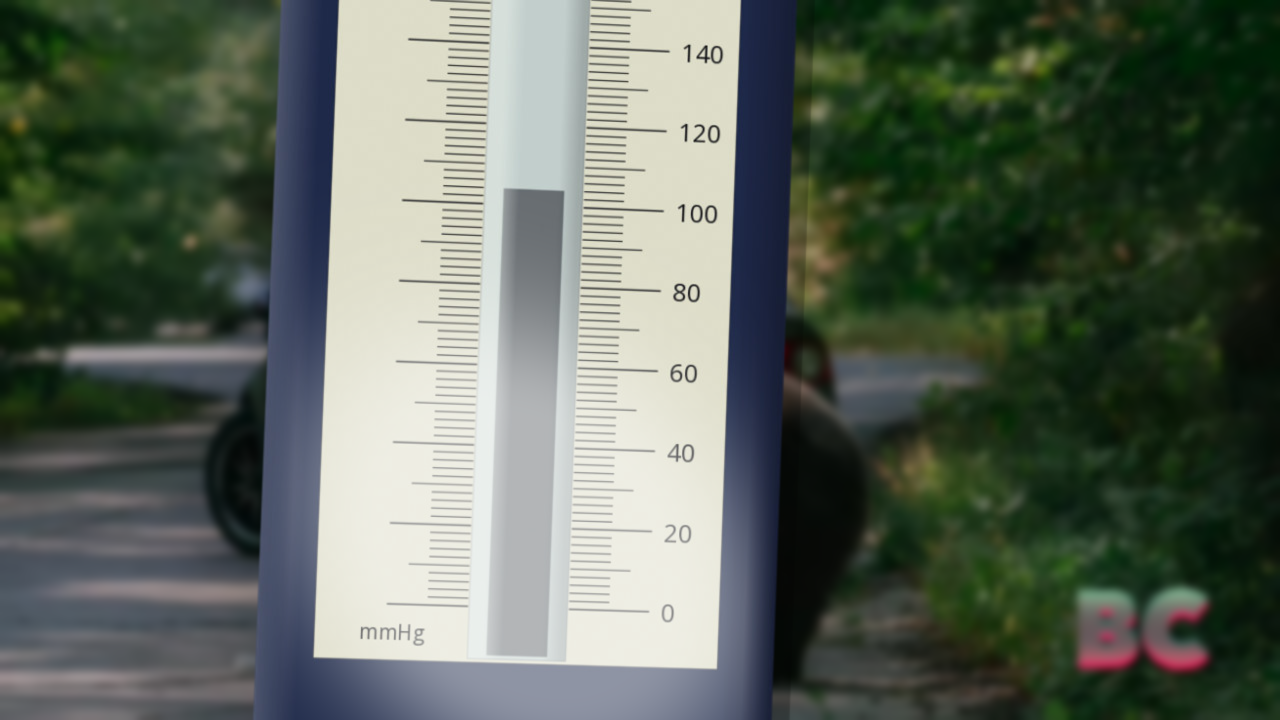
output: 104 mmHg
